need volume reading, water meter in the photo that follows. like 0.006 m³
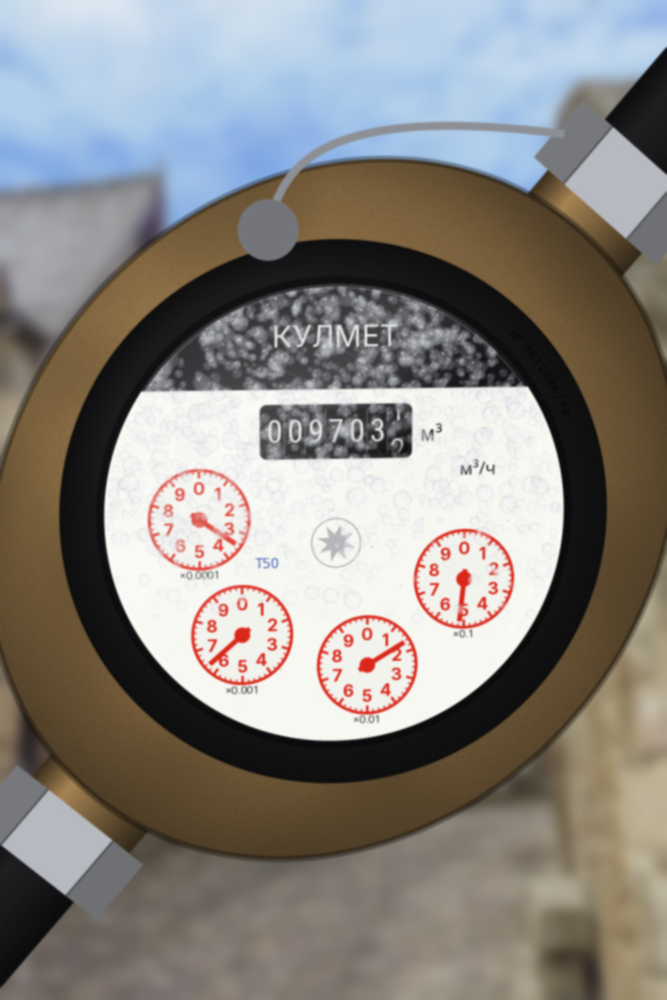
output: 97031.5163 m³
